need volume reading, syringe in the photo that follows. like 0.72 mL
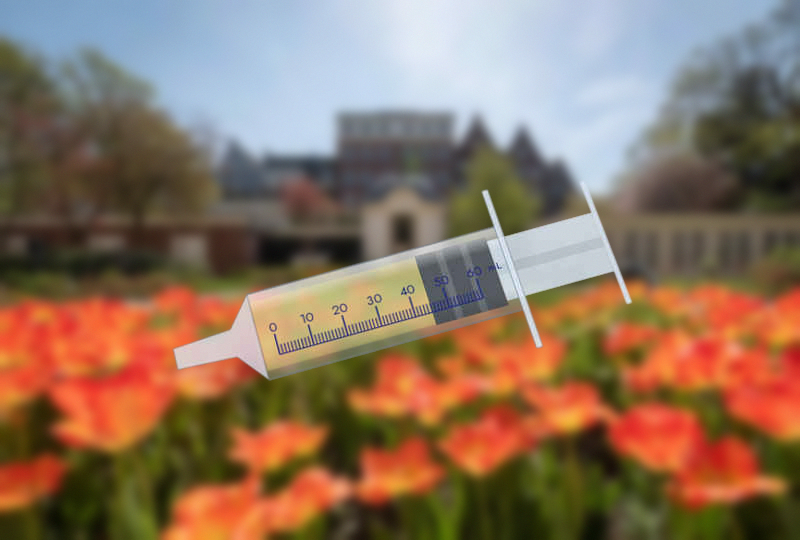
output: 45 mL
